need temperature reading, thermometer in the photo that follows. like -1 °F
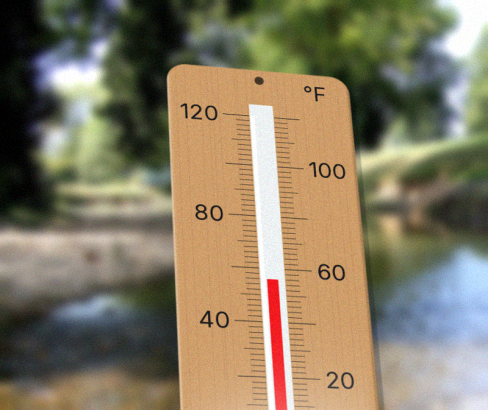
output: 56 °F
